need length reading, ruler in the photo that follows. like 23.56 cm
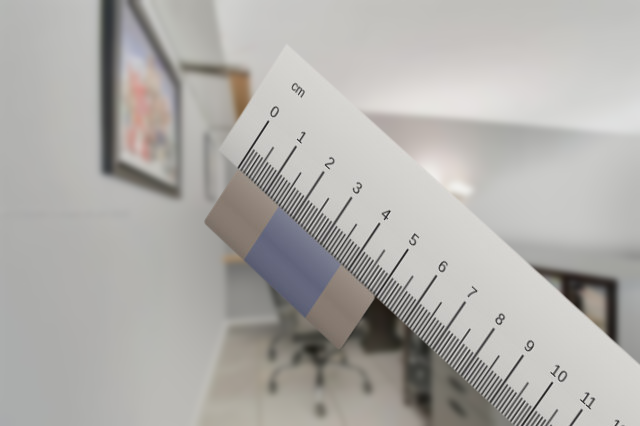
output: 5 cm
